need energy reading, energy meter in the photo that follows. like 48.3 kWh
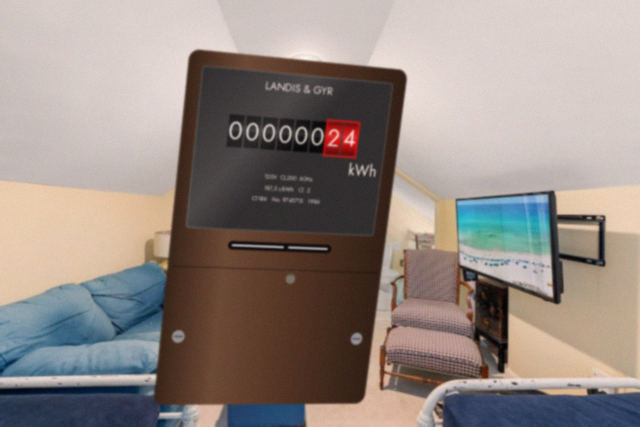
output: 0.24 kWh
